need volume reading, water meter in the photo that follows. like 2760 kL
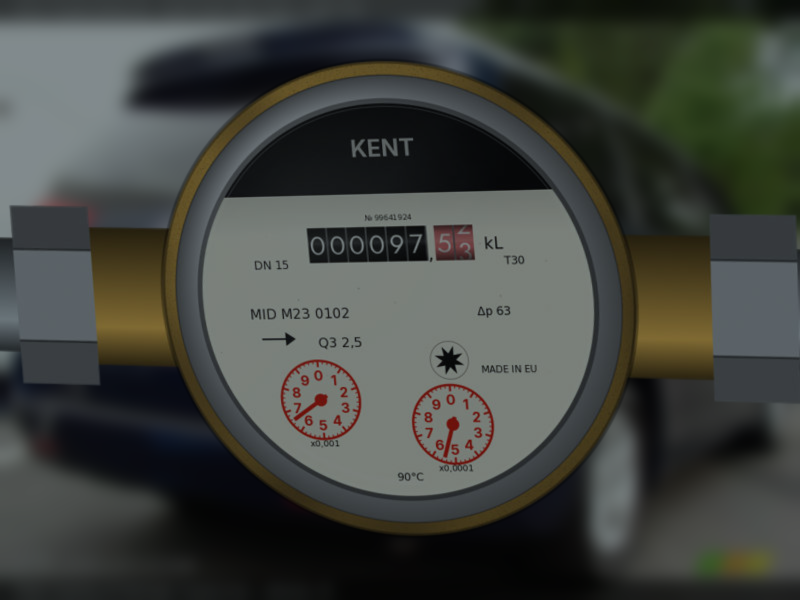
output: 97.5265 kL
